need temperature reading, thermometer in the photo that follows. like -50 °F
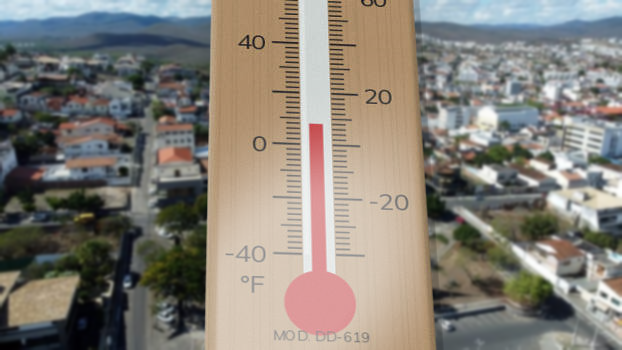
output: 8 °F
